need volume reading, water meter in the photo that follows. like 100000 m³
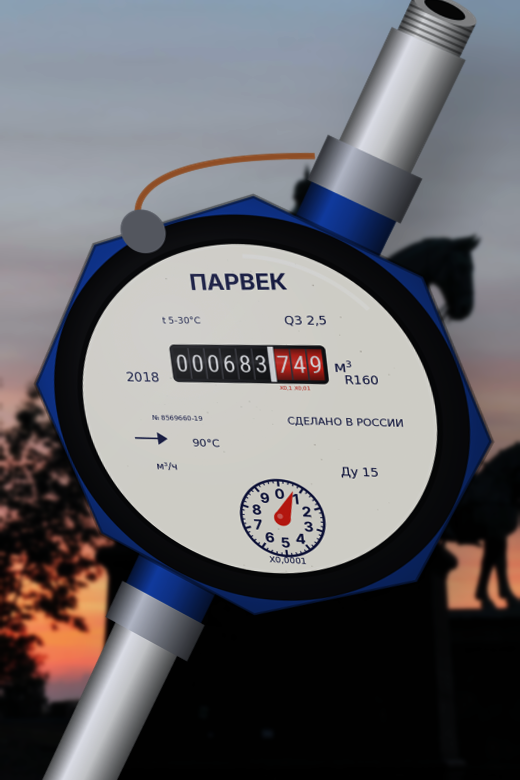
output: 683.7490 m³
